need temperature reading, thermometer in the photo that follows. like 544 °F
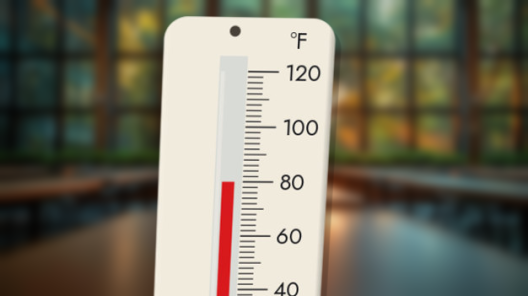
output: 80 °F
